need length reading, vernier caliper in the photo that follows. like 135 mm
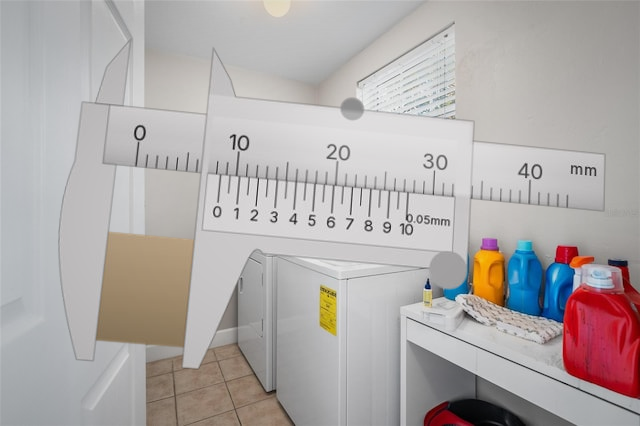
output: 8.4 mm
